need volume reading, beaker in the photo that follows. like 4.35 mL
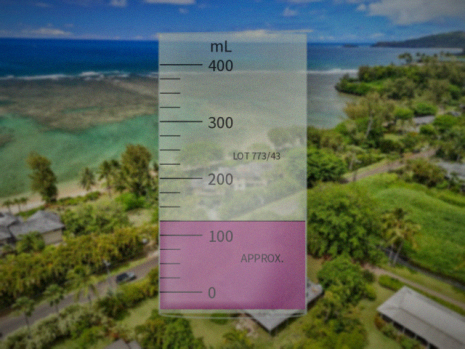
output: 125 mL
